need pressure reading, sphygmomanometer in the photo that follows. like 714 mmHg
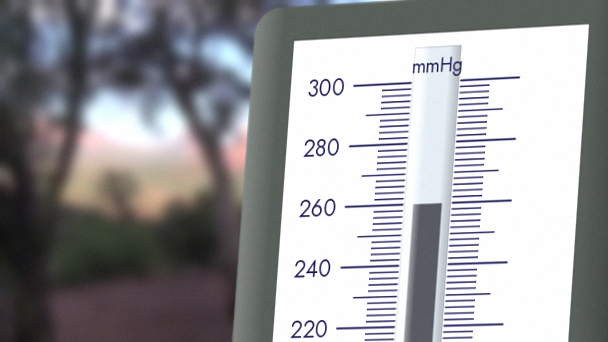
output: 260 mmHg
